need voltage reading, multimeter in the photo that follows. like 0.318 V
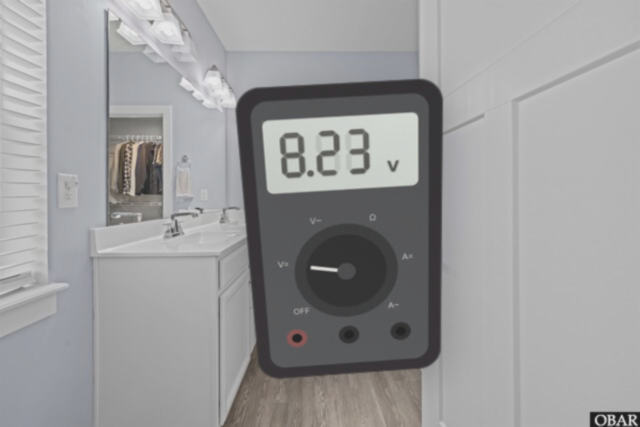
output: 8.23 V
